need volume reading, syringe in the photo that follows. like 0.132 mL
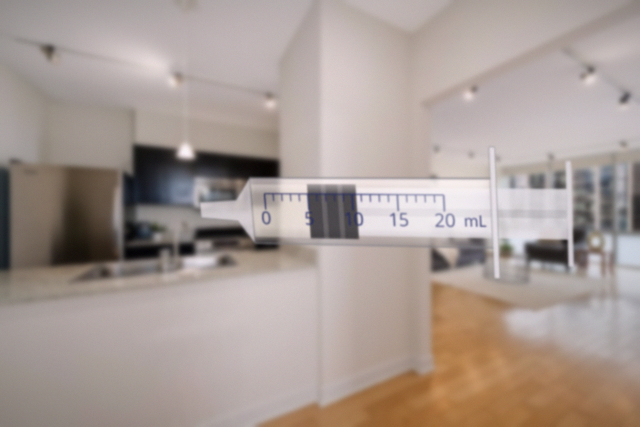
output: 5 mL
